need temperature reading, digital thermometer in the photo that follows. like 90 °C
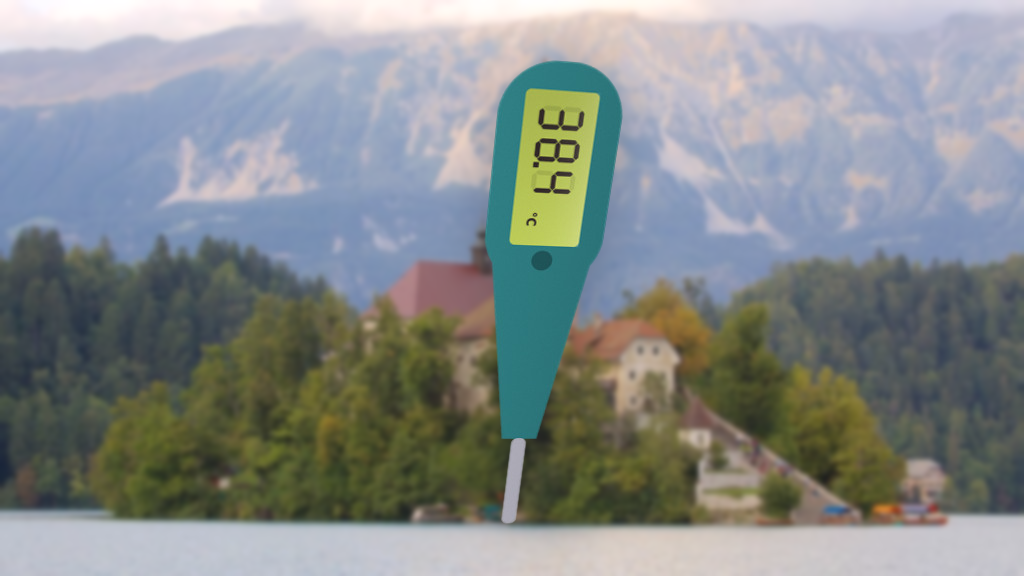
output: 38.4 °C
